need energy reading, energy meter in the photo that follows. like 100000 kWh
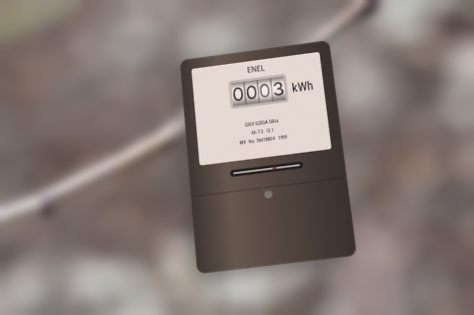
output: 3 kWh
